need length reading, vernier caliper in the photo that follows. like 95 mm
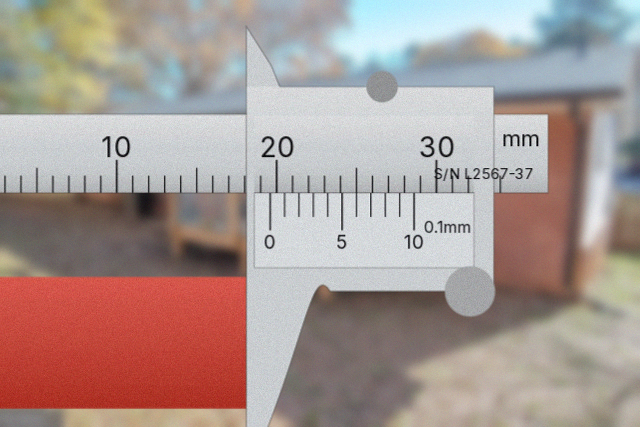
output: 19.6 mm
